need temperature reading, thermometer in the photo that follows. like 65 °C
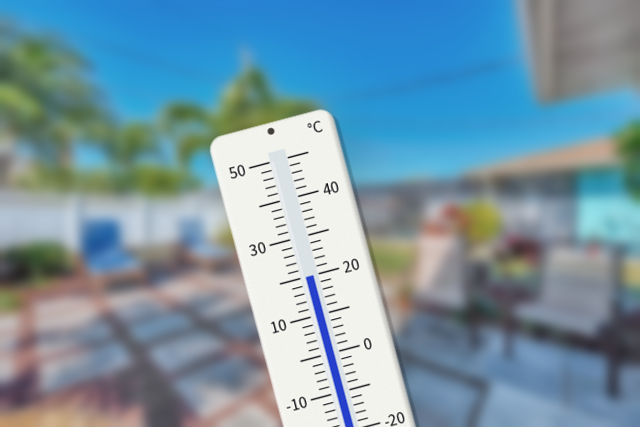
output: 20 °C
